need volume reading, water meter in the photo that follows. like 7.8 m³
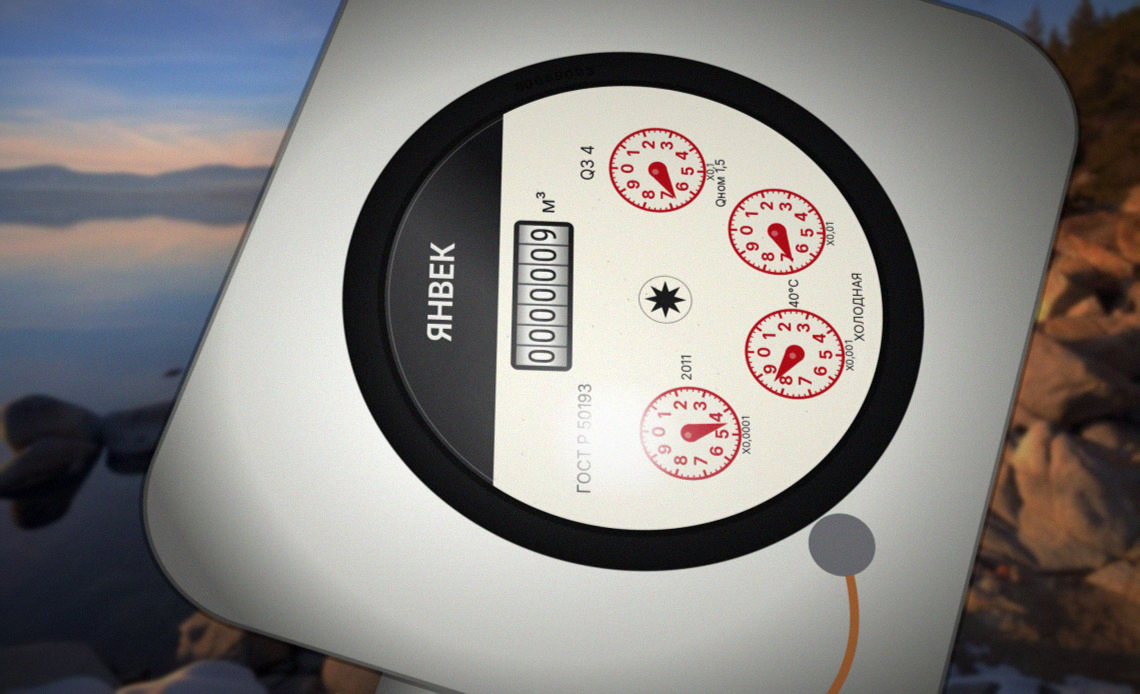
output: 9.6684 m³
